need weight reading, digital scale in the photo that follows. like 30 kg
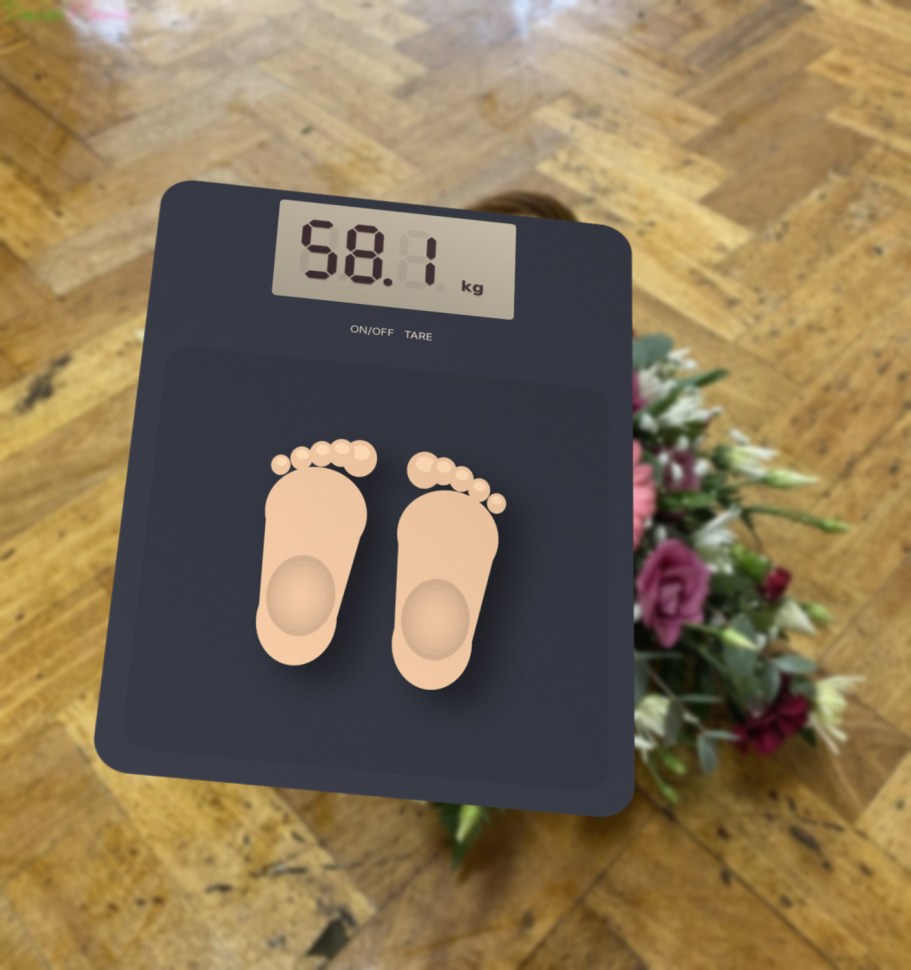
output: 58.1 kg
